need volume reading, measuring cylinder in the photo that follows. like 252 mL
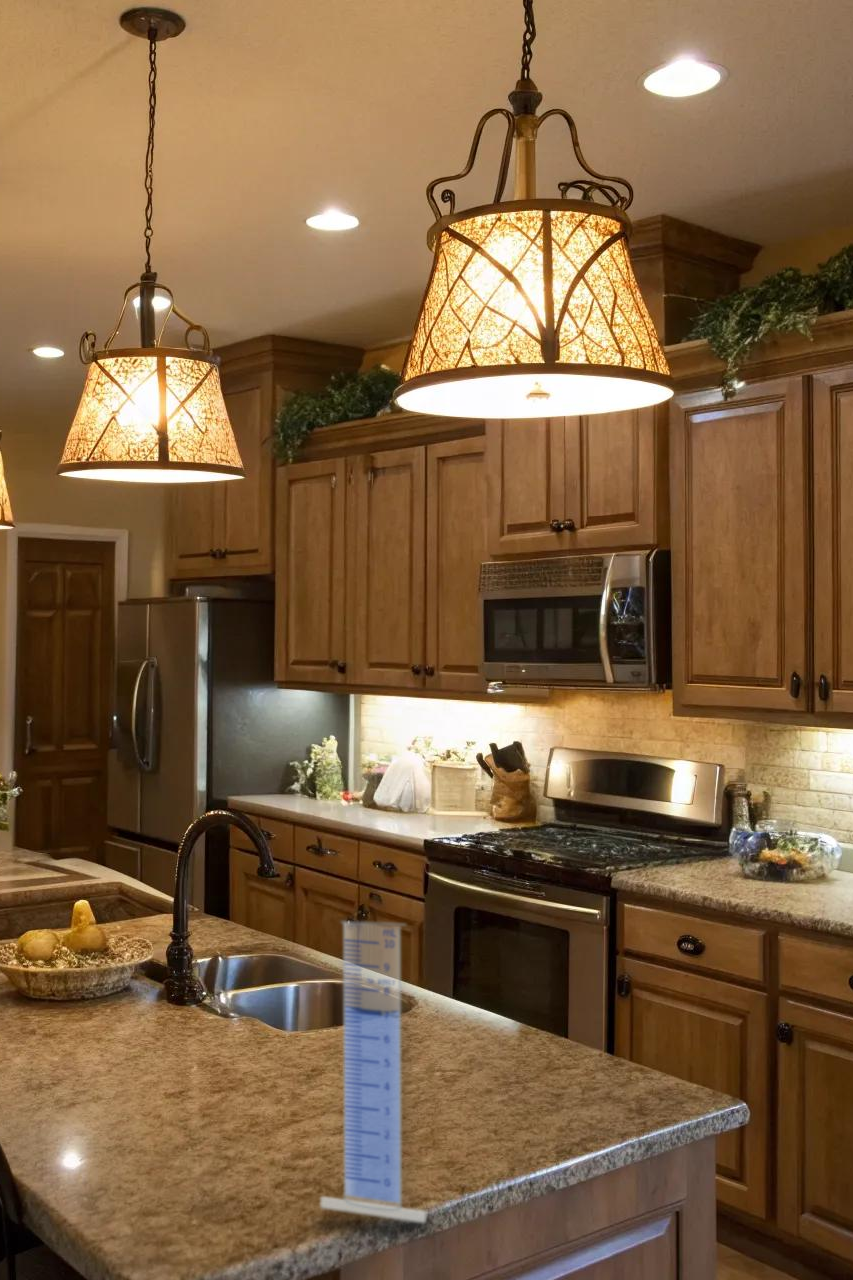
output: 7 mL
